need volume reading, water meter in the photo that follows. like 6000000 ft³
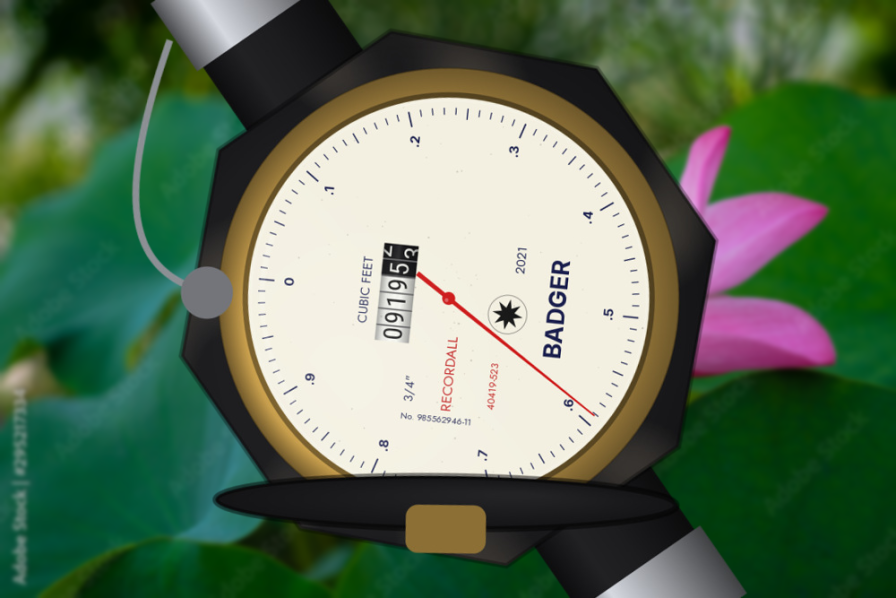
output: 91952.59 ft³
